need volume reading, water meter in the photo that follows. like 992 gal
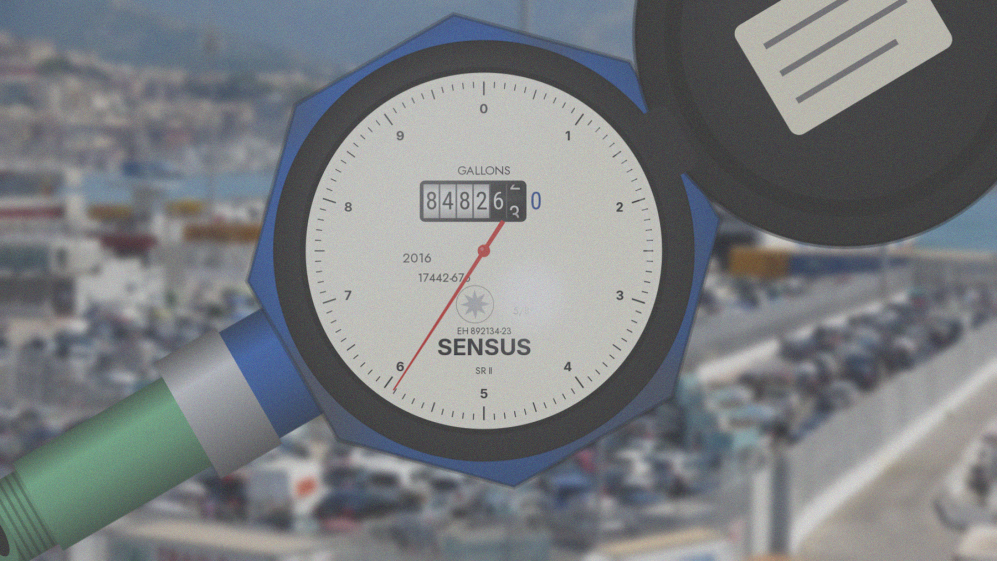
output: 8482625.9 gal
